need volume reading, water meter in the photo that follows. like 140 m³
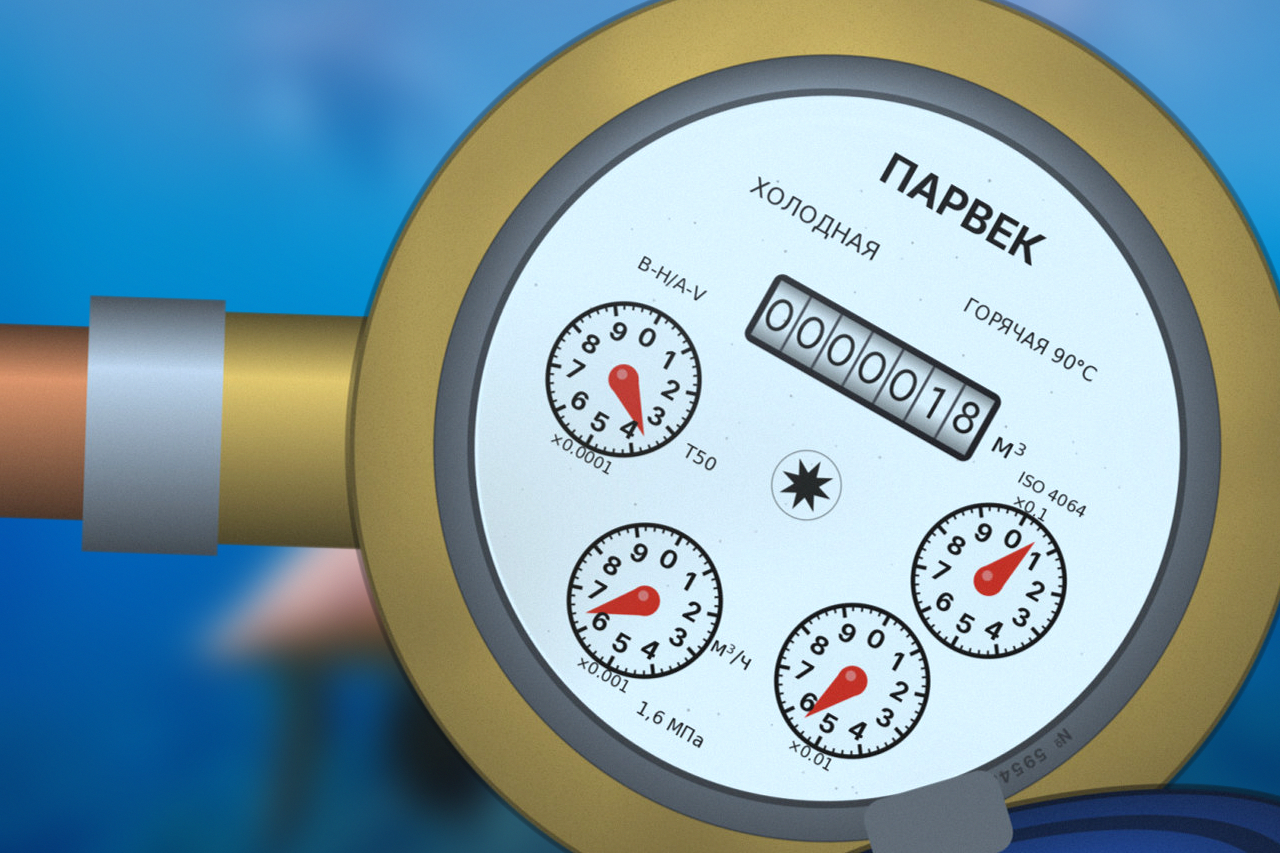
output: 18.0563 m³
